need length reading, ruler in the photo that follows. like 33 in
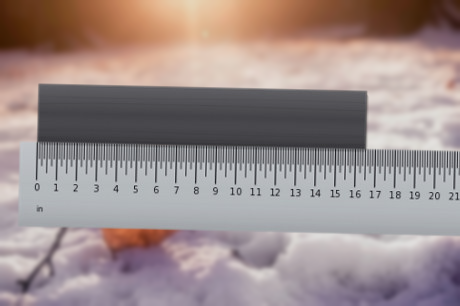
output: 16.5 in
